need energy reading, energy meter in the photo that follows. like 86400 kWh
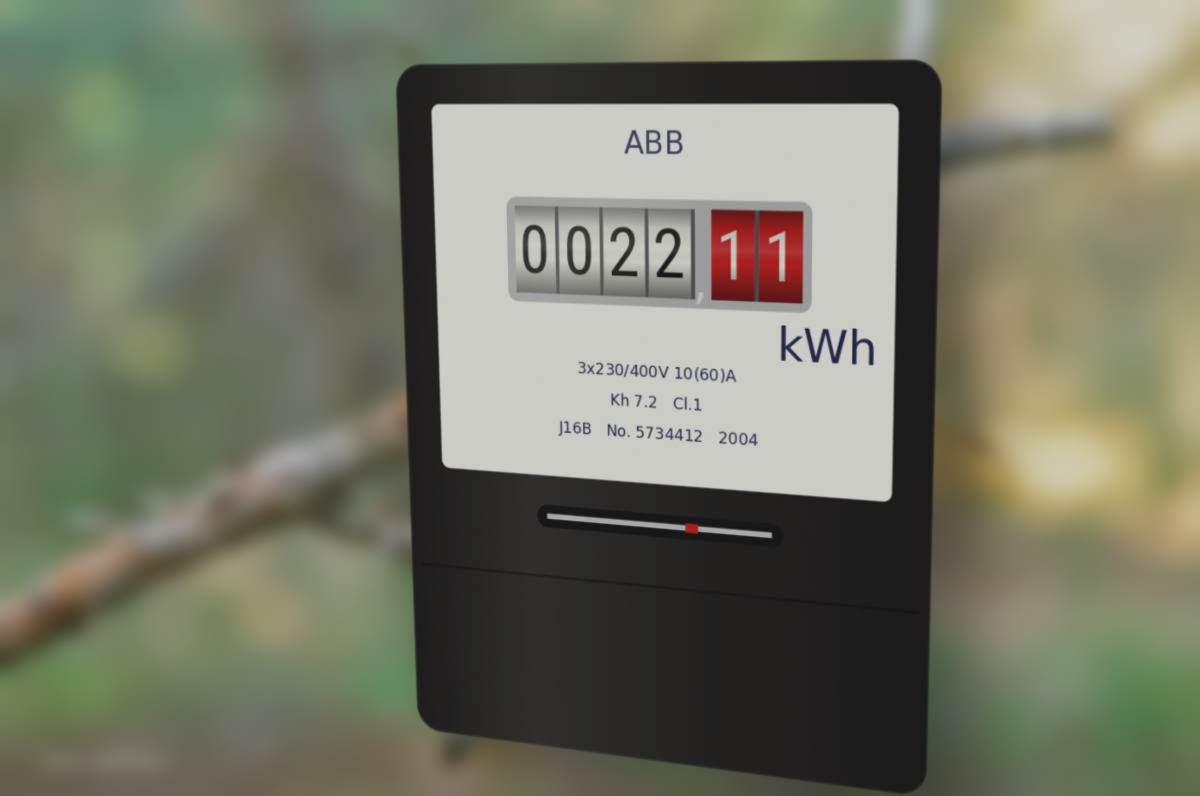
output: 22.11 kWh
